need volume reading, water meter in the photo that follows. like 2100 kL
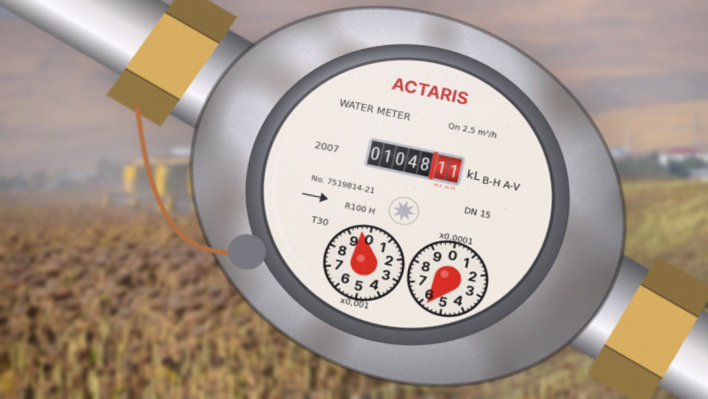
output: 1048.1095 kL
